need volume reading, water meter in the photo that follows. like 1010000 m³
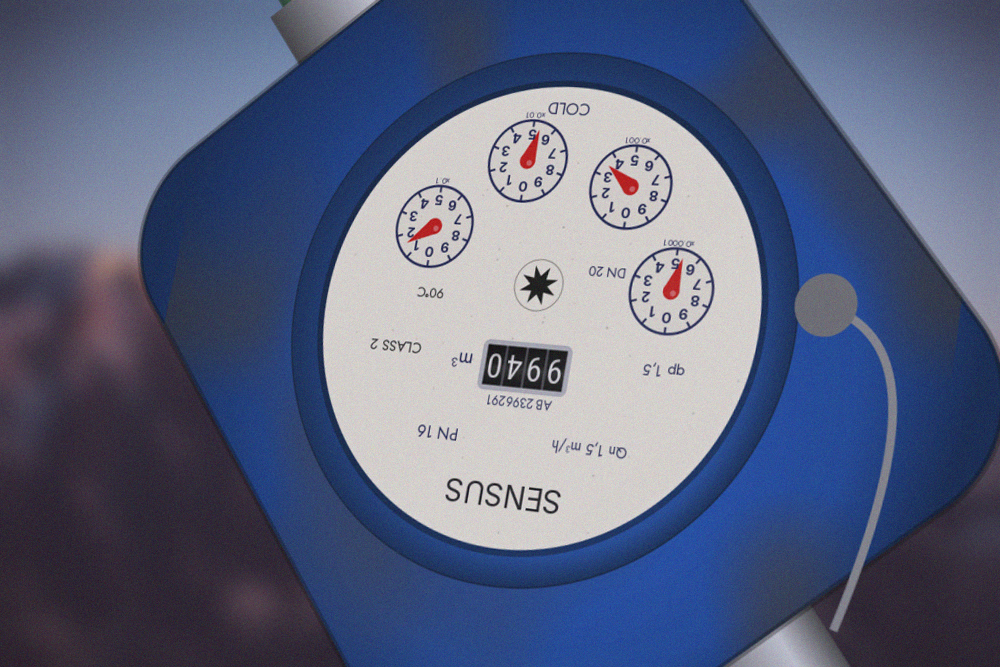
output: 9940.1535 m³
